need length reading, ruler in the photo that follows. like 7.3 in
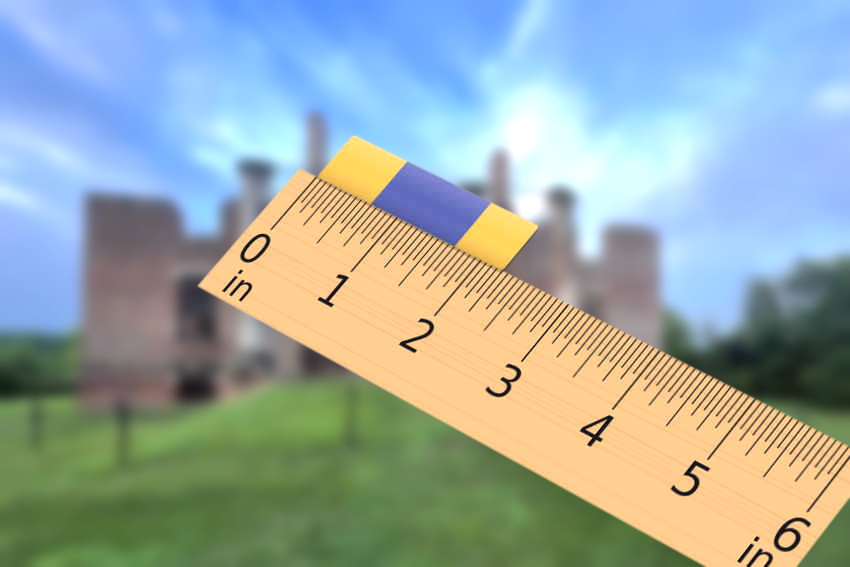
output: 2.25 in
